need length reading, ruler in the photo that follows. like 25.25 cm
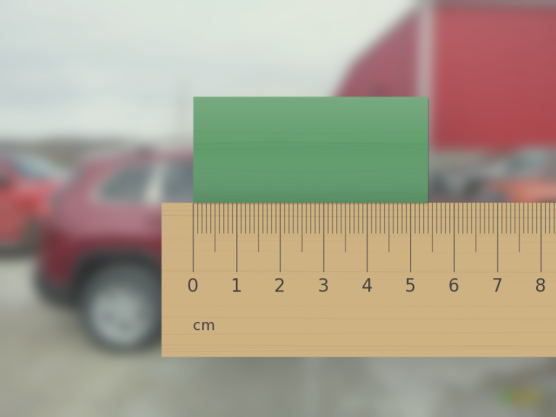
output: 5.4 cm
